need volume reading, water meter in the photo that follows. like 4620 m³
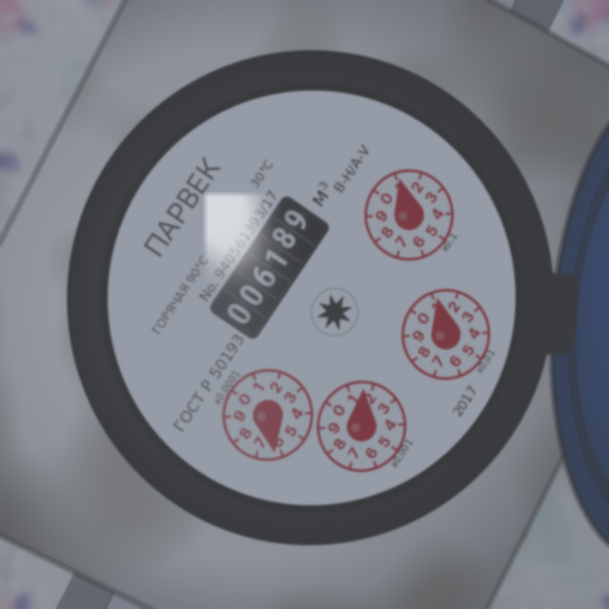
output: 6189.1116 m³
